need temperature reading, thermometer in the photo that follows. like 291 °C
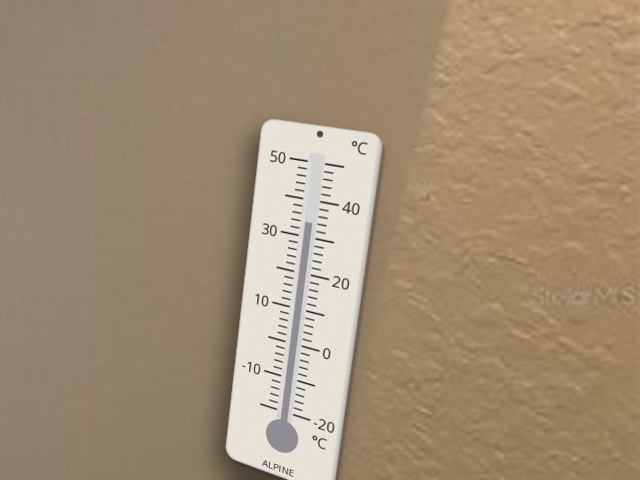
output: 34 °C
